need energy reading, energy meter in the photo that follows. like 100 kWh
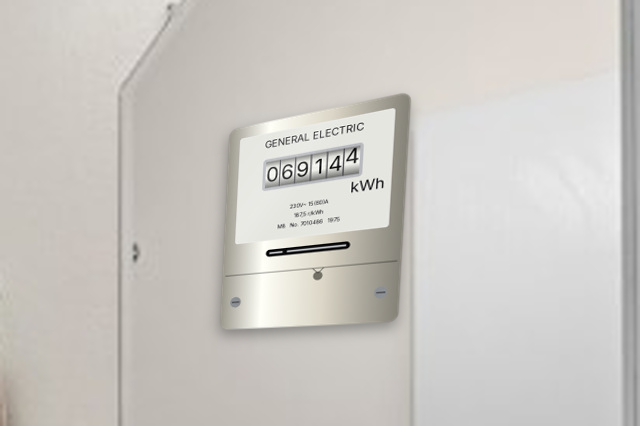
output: 69144 kWh
